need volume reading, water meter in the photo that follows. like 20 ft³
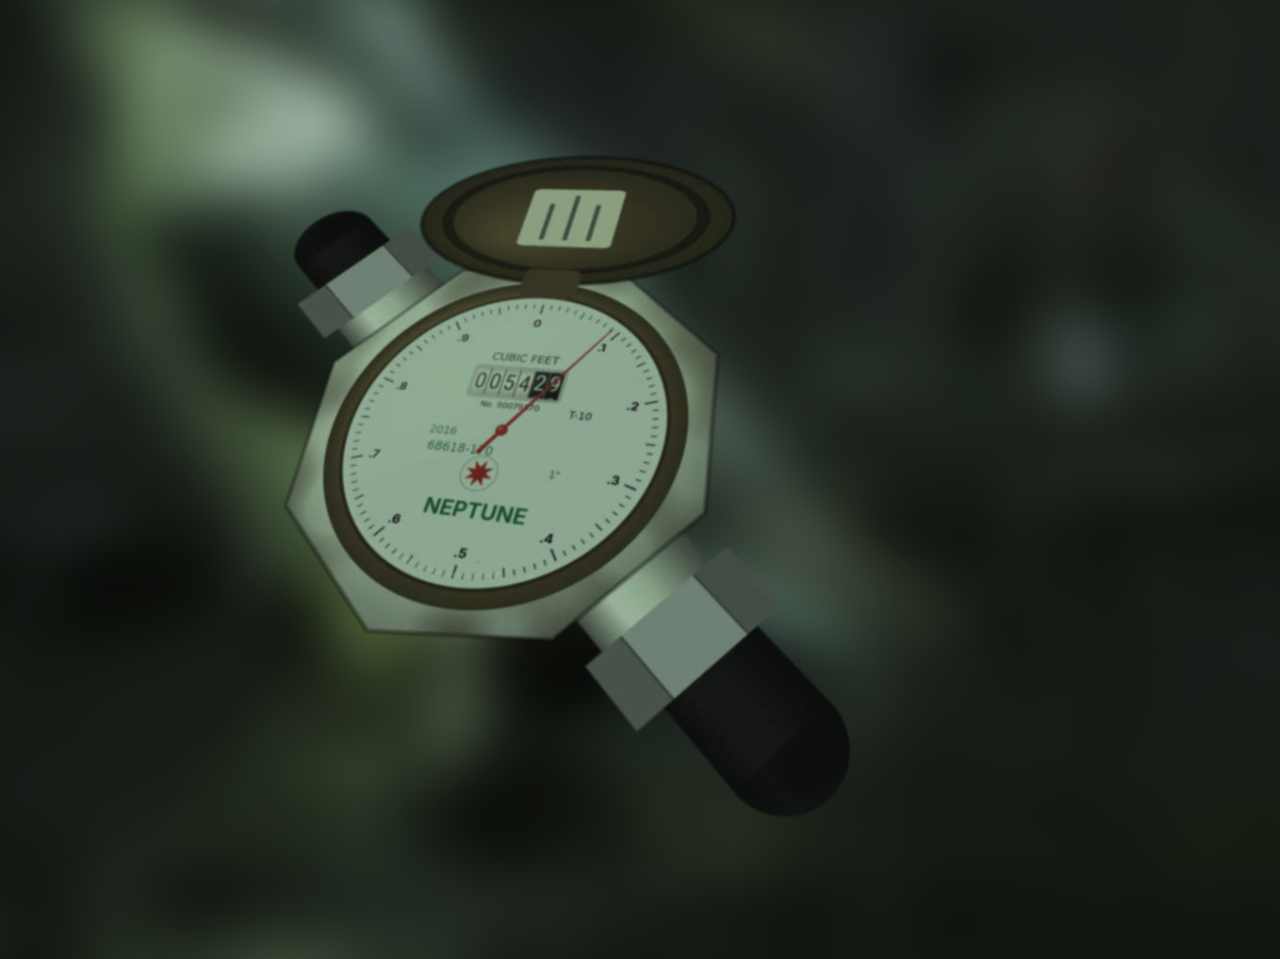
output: 5429.09 ft³
